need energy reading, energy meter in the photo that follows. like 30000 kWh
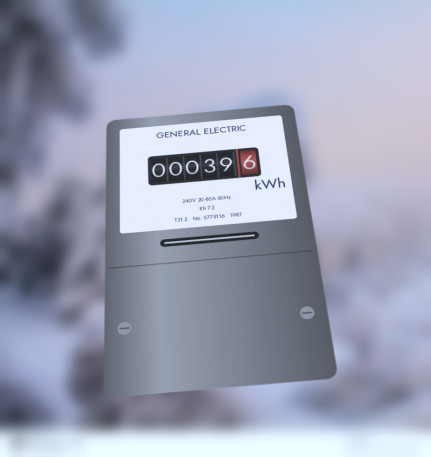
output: 39.6 kWh
